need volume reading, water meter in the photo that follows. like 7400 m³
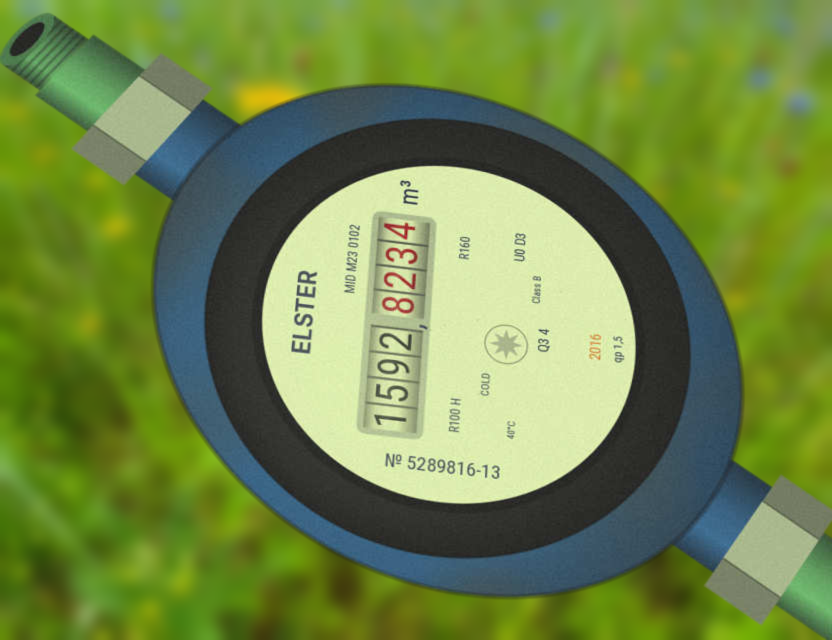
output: 1592.8234 m³
